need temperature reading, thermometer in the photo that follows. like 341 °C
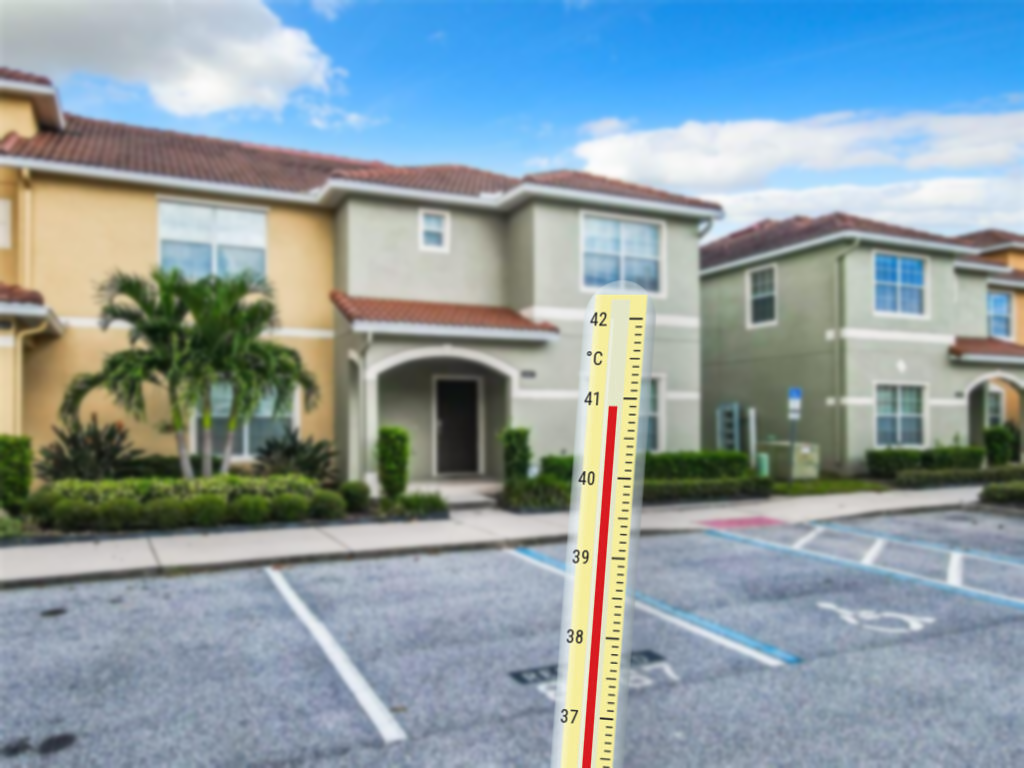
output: 40.9 °C
